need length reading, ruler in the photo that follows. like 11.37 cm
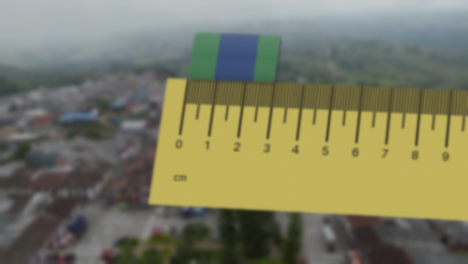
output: 3 cm
